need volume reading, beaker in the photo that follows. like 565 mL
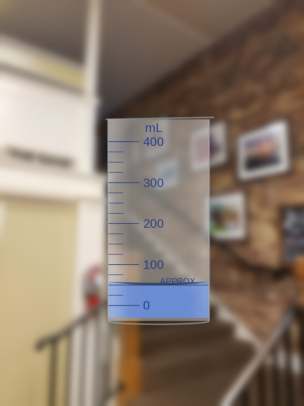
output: 50 mL
